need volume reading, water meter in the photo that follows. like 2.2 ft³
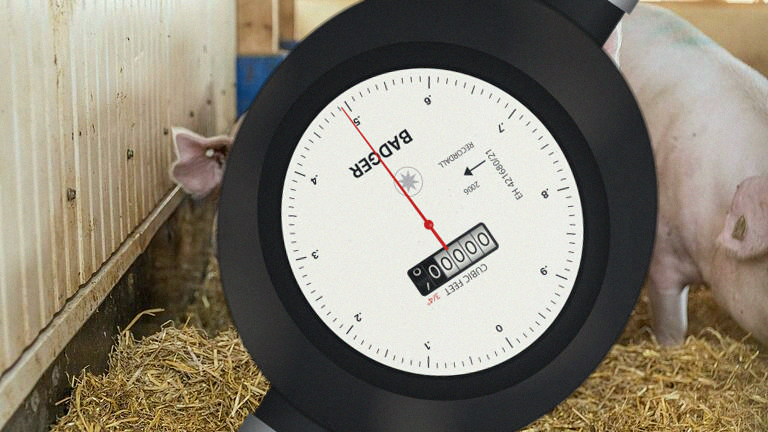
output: 7.49 ft³
